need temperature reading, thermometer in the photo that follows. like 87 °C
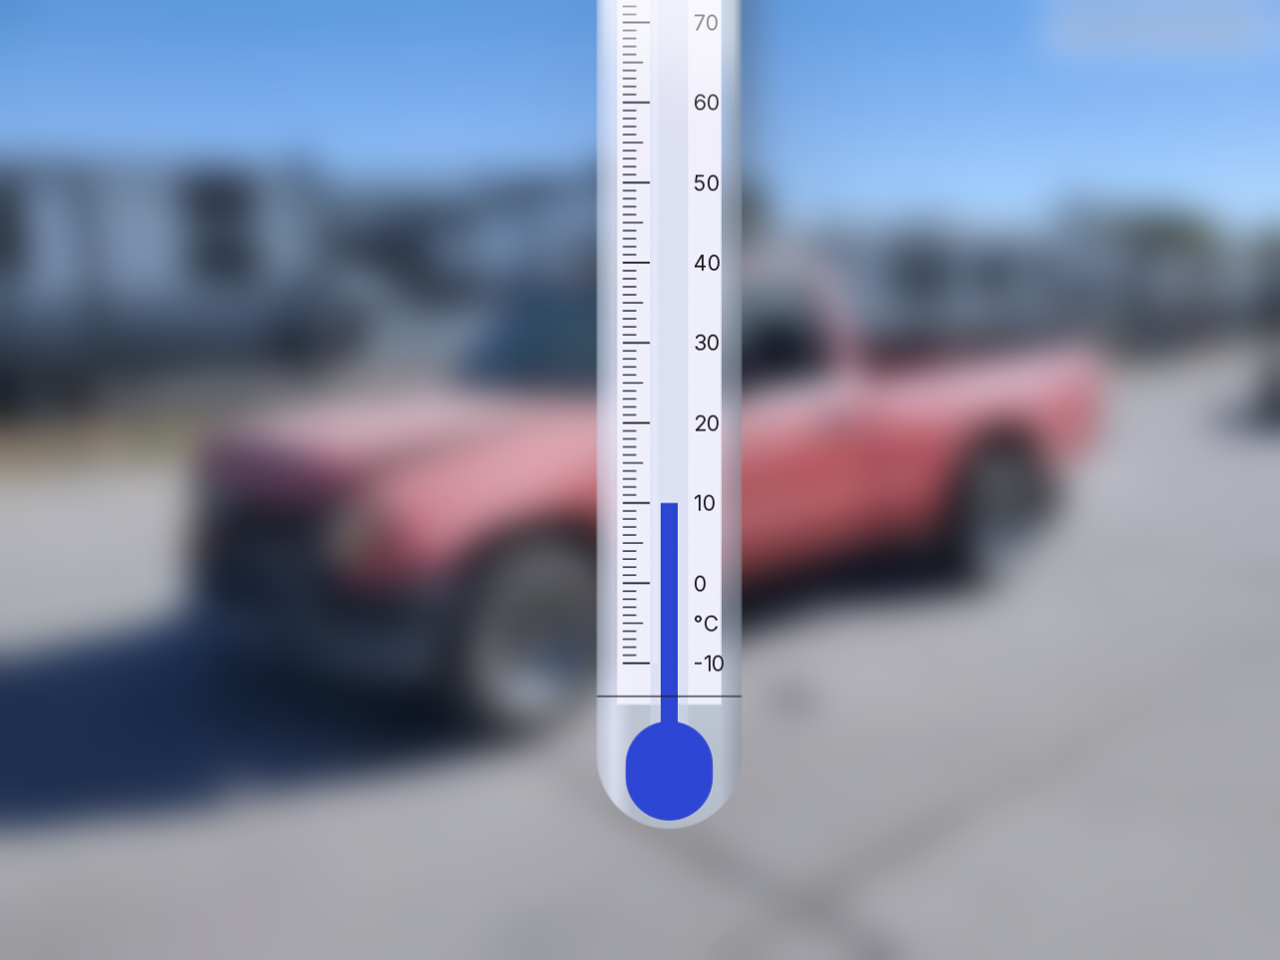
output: 10 °C
